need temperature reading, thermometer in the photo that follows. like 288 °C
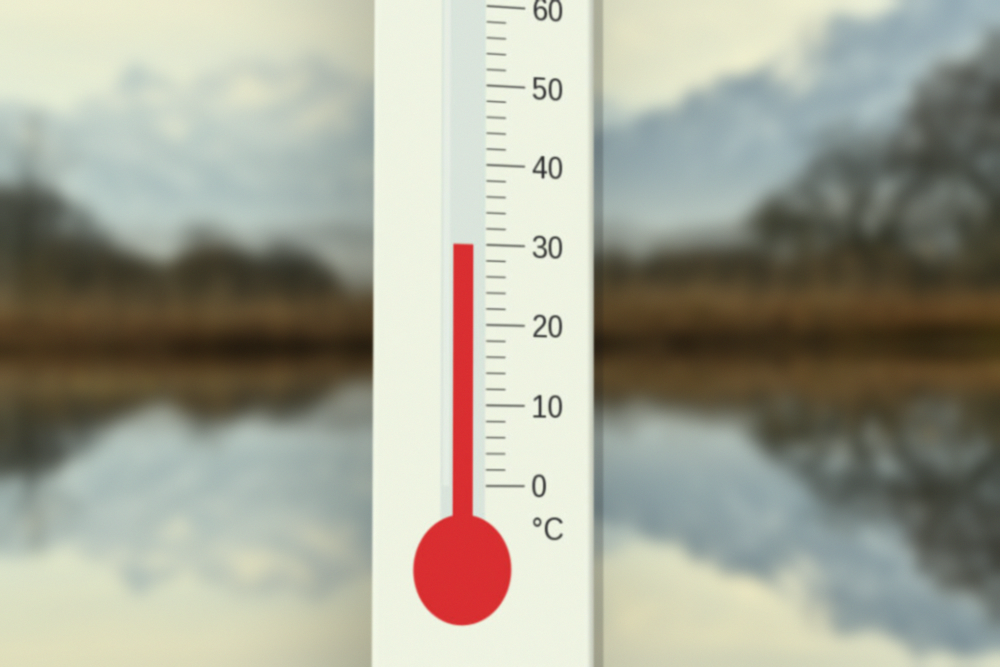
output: 30 °C
